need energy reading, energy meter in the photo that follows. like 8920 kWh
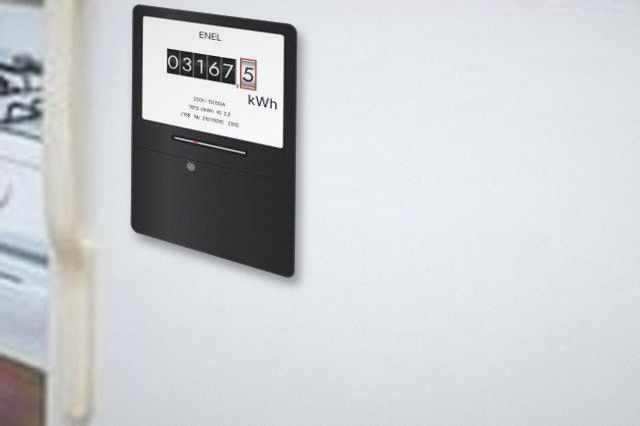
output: 3167.5 kWh
